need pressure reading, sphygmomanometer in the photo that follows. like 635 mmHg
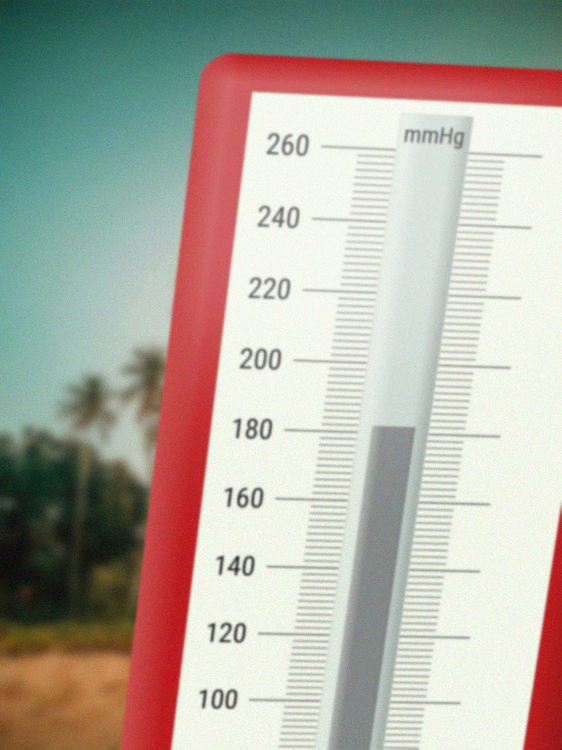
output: 182 mmHg
